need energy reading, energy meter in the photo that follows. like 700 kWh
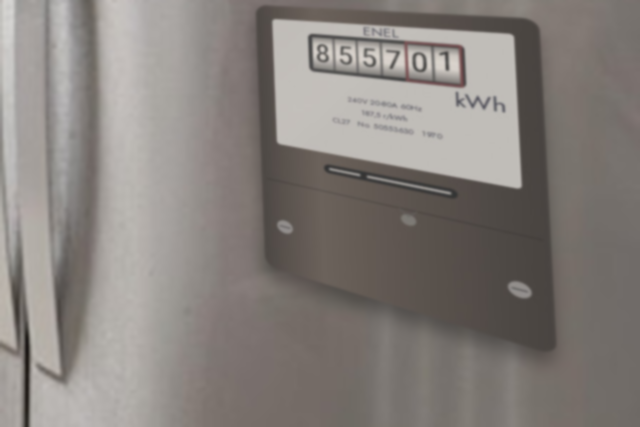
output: 8557.01 kWh
